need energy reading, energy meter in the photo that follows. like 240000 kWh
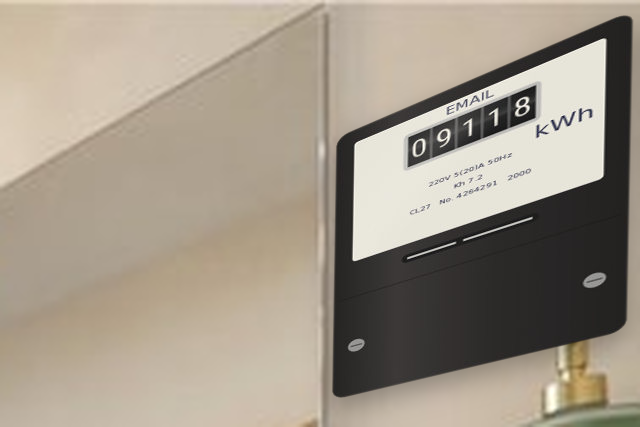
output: 9118 kWh
